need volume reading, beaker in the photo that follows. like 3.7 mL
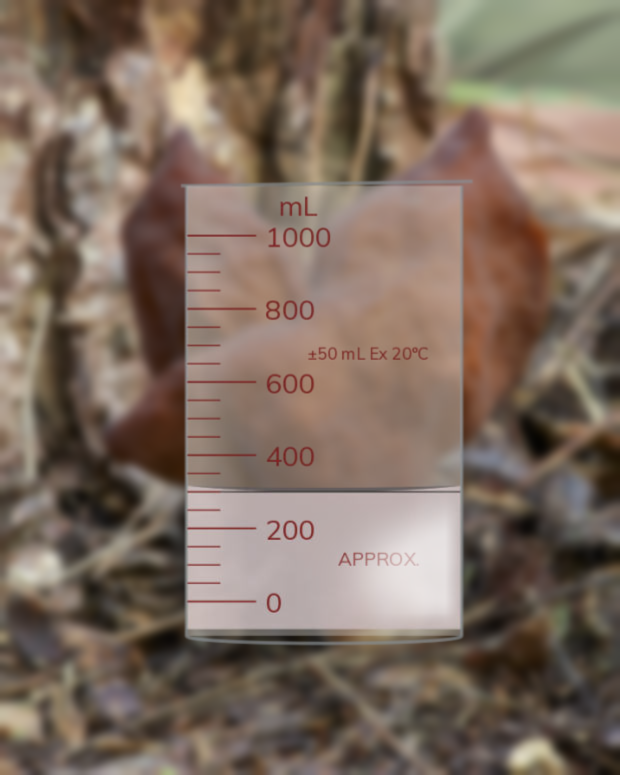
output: 300 mL
